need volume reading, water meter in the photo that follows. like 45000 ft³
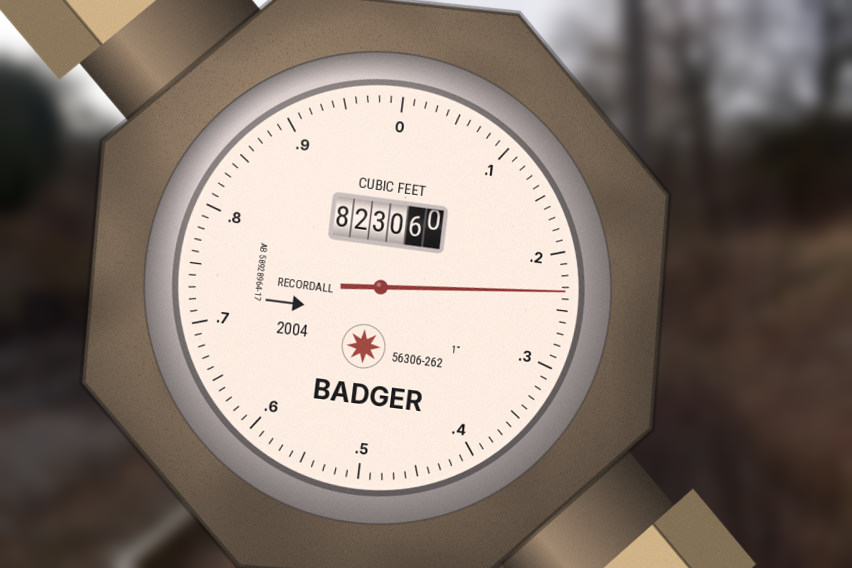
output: 823060.23 ft³
